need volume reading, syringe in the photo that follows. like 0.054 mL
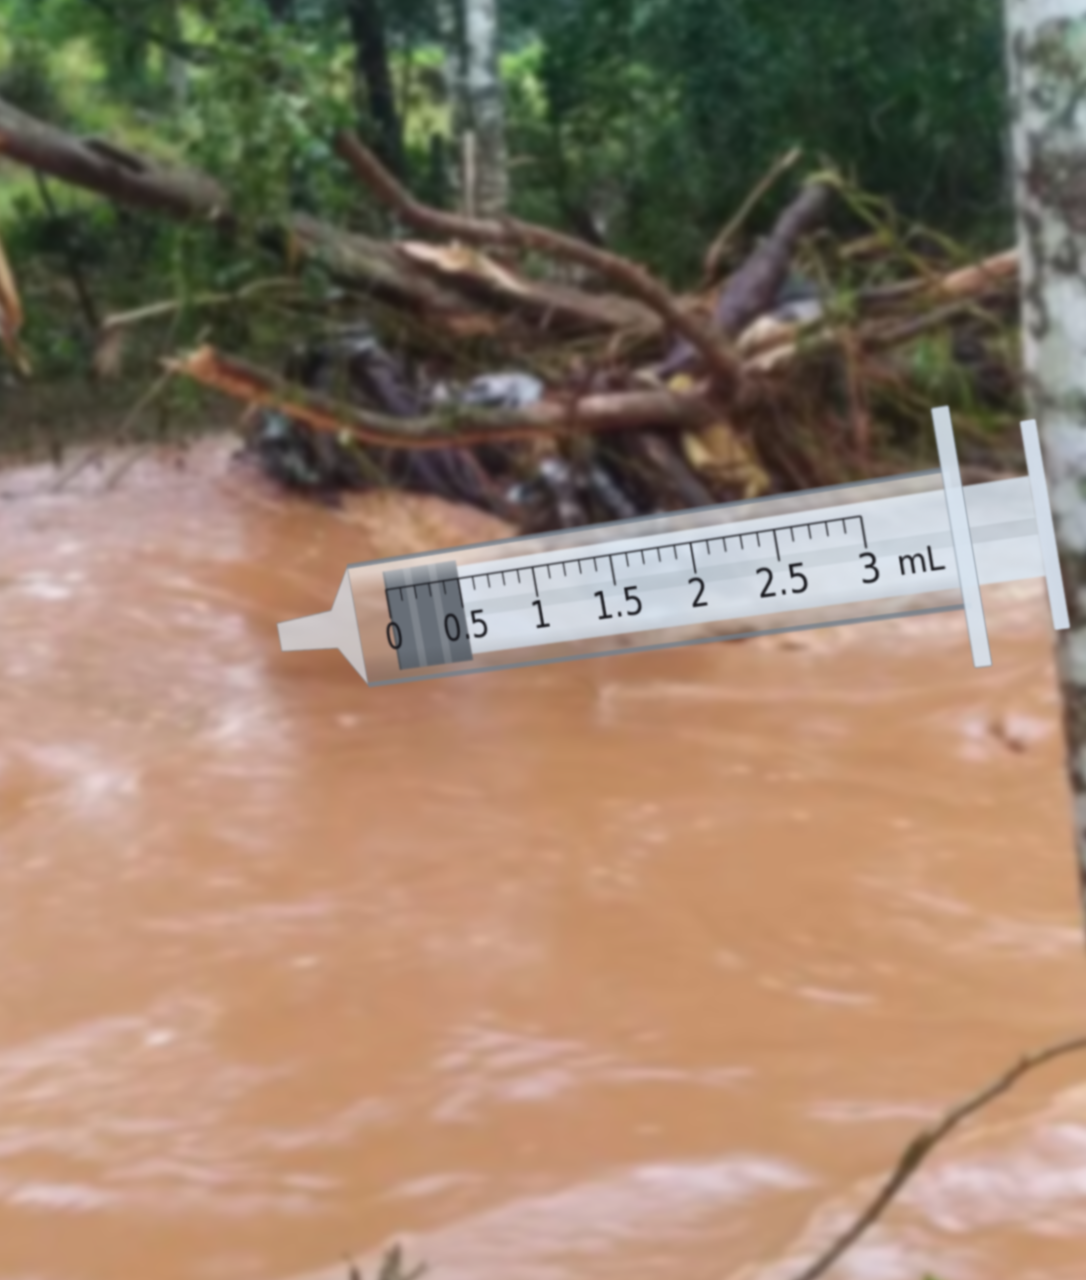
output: 0 mL
